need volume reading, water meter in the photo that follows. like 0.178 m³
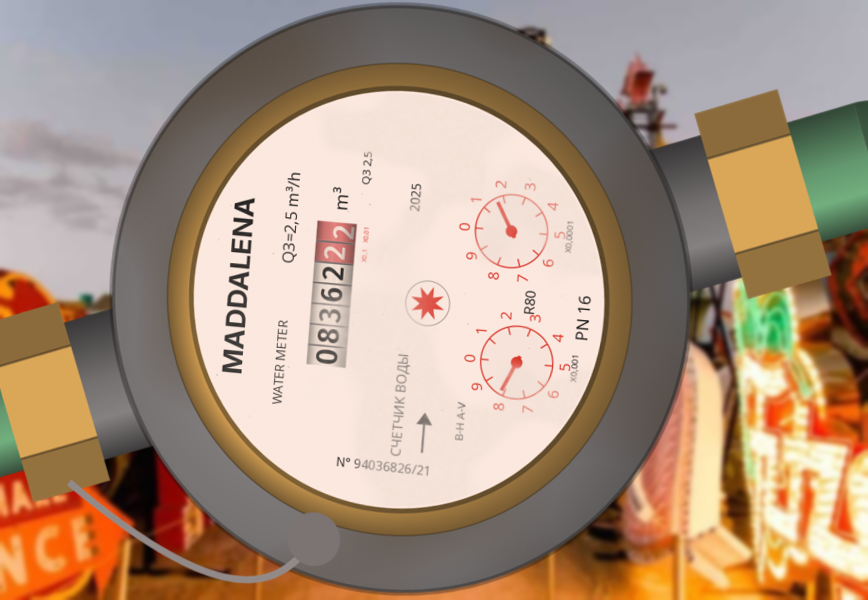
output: 8362.2181 m³
